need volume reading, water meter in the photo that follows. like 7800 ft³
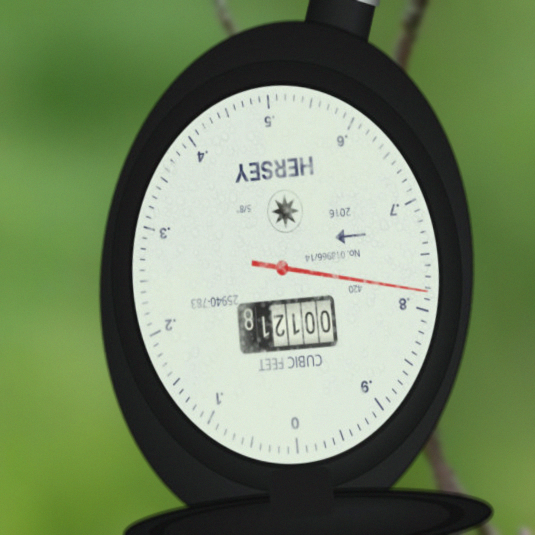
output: 1217.78 ft³
